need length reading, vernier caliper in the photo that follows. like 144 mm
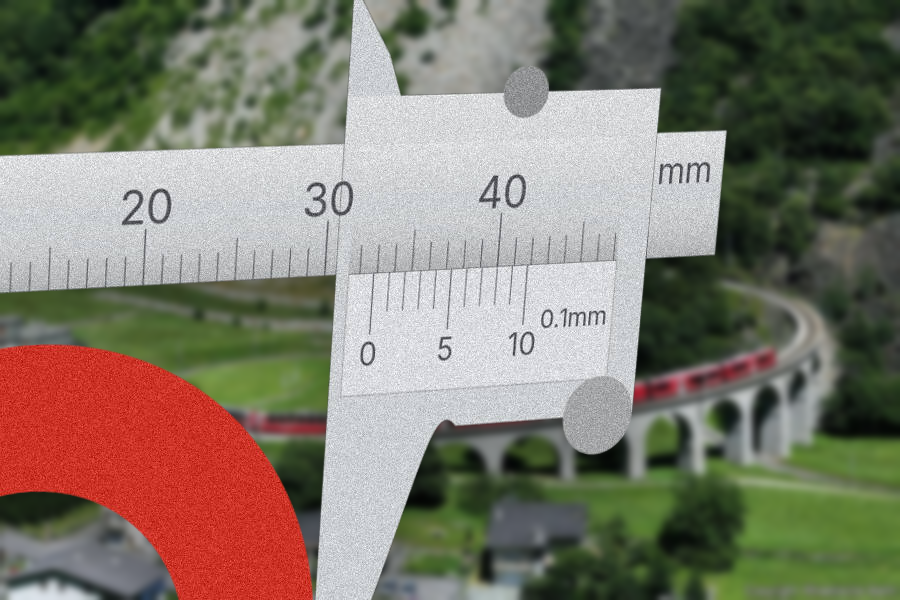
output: 32.8 mm
